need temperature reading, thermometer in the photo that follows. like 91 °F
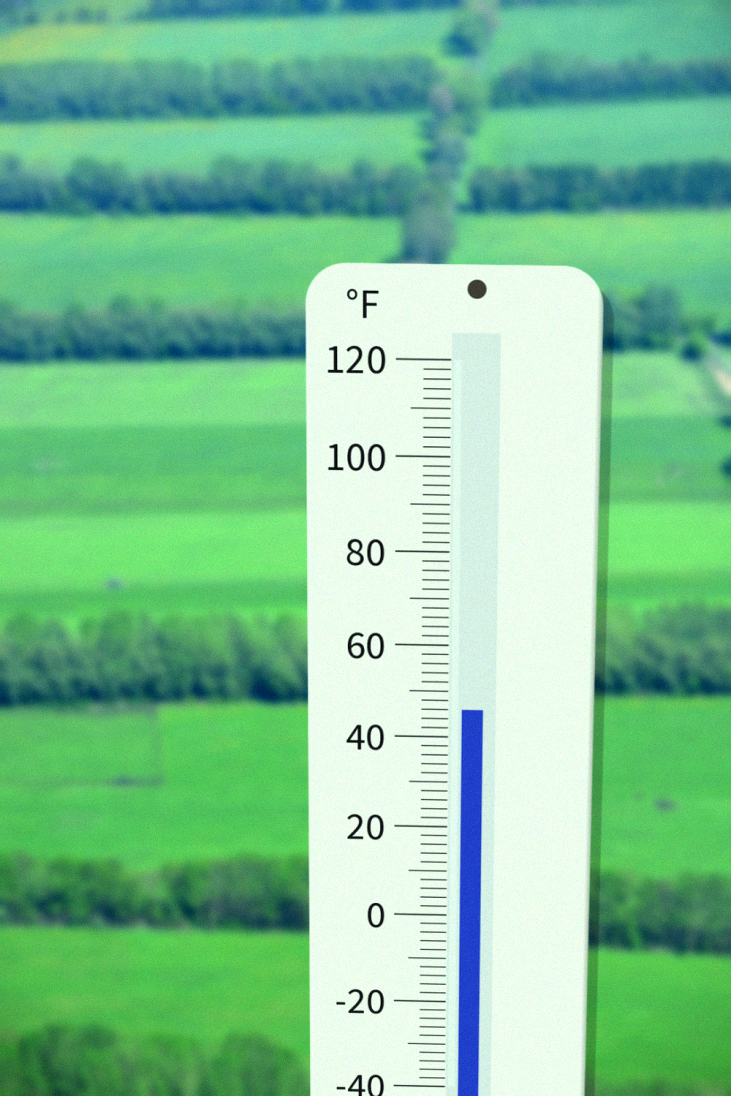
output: 46 °F
